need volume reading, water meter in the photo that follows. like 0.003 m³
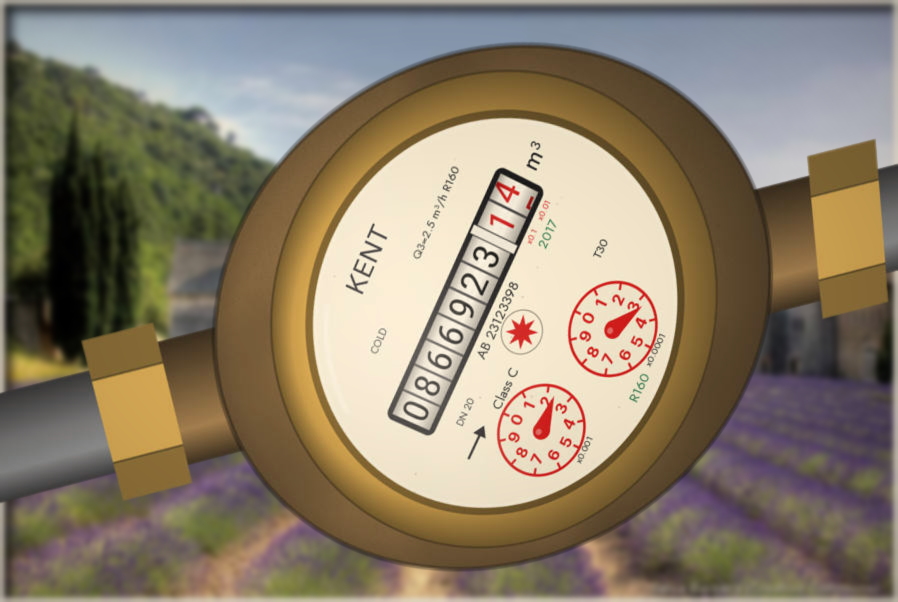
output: 866923.1423 m³
